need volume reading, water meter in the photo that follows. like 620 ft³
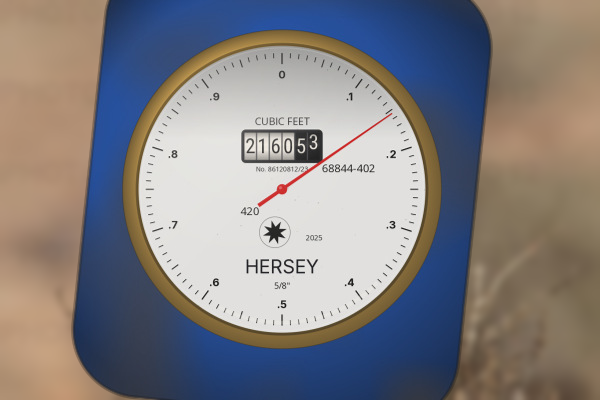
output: 216053.15 ft³
